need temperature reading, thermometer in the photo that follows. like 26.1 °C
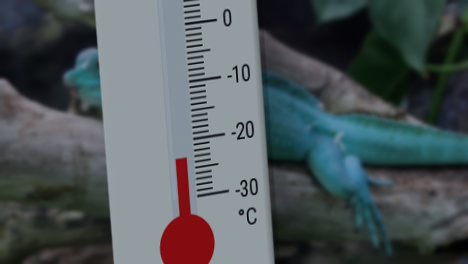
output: -23 °C
